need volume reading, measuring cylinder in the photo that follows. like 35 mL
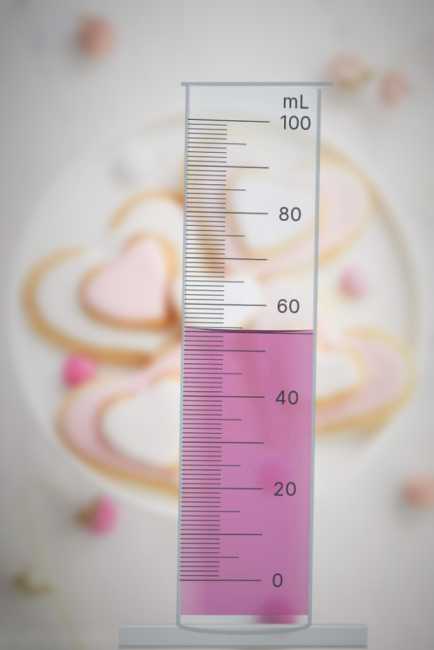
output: 54 mL
